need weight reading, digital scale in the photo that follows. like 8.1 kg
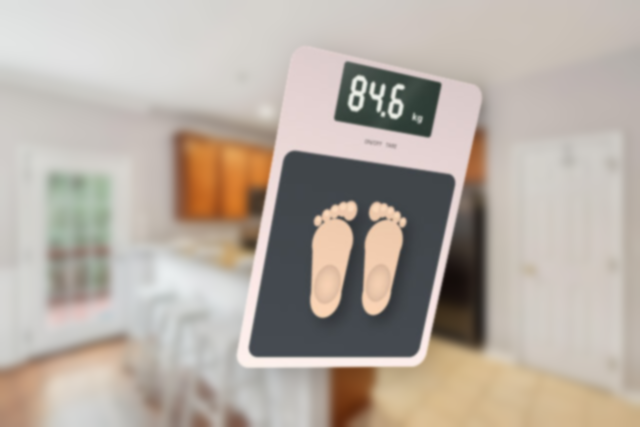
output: 84.6 kg
